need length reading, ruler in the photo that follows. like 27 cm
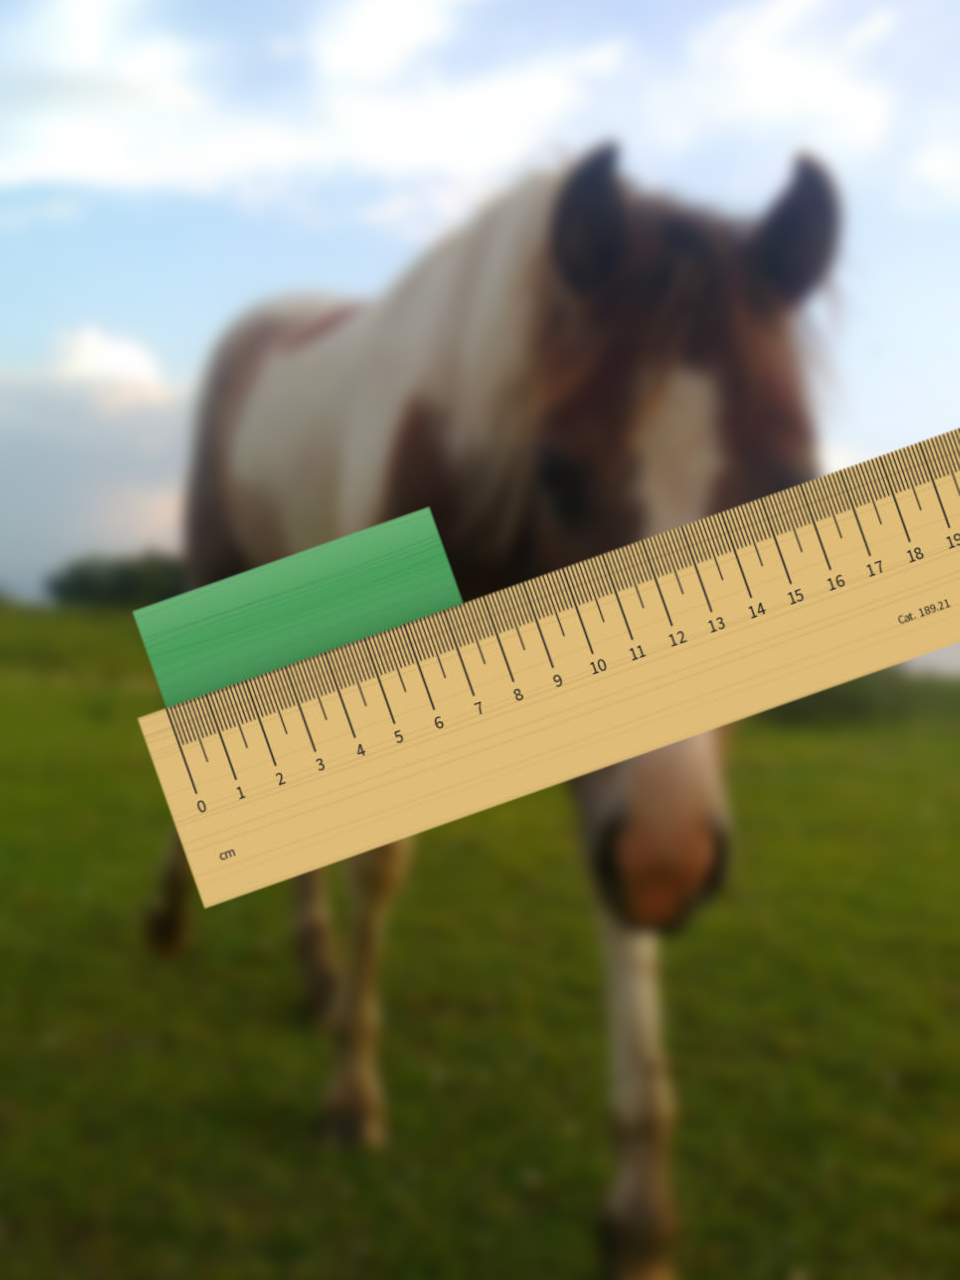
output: 7.5 cm
